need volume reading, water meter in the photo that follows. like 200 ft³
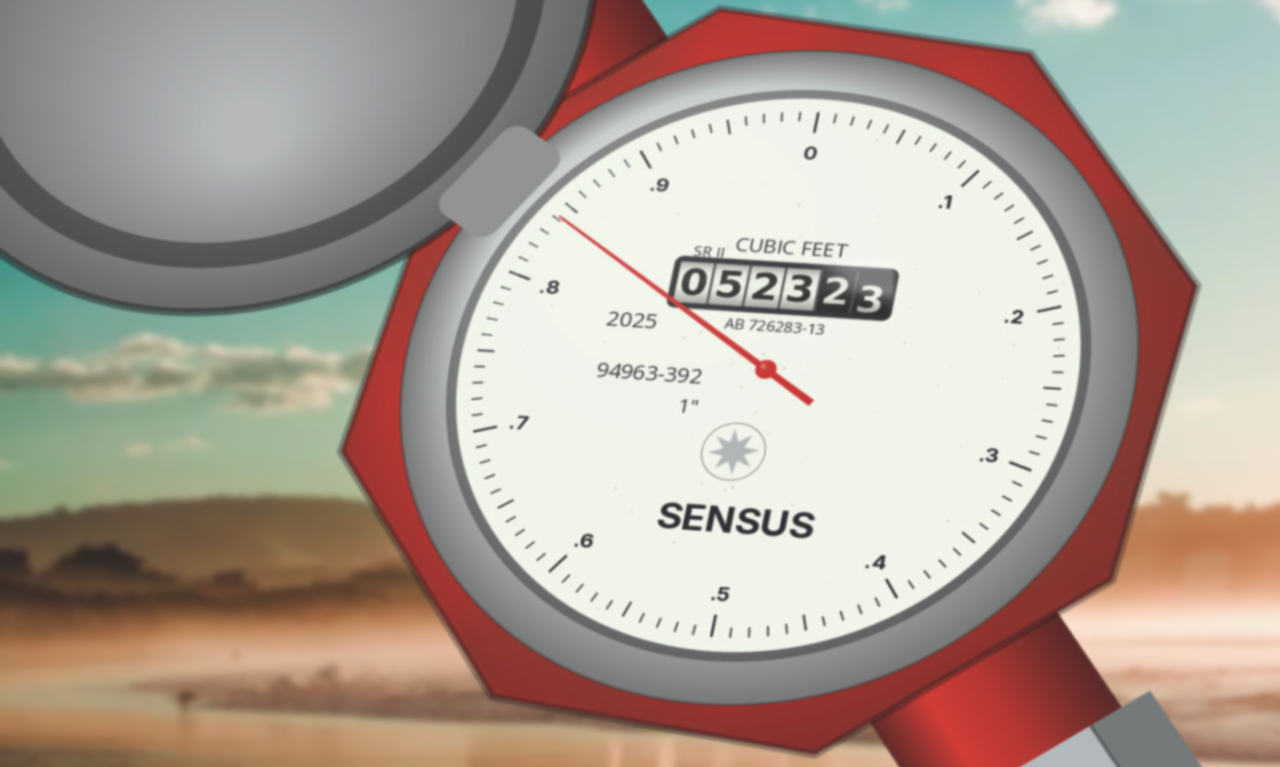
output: 52322.84 ft³
